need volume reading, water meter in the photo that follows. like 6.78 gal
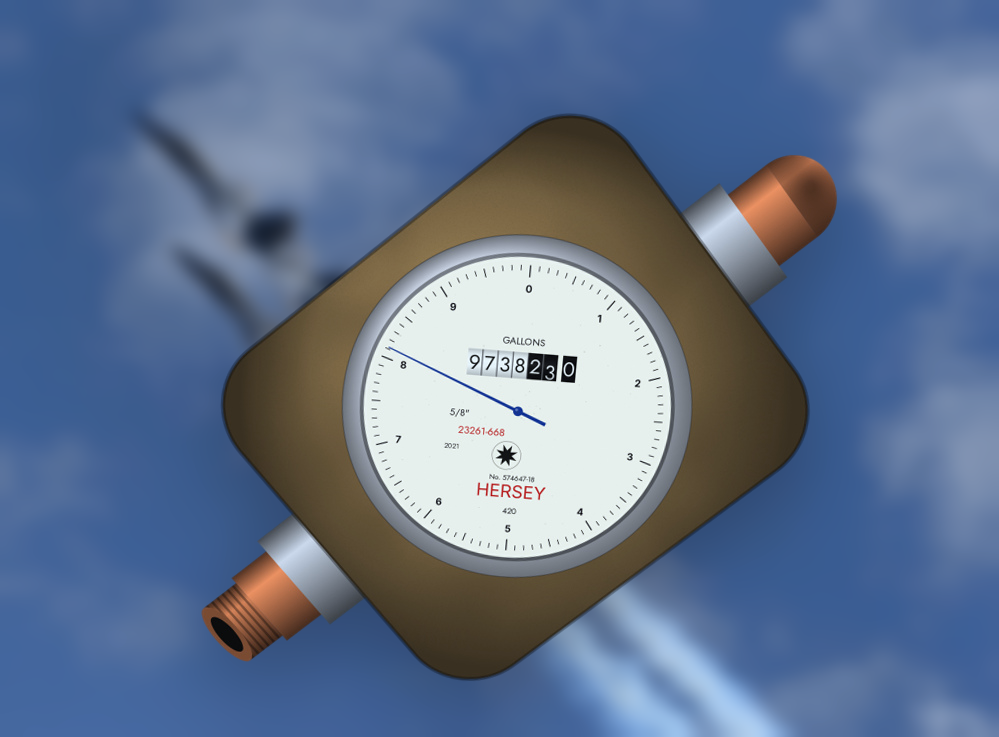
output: 9738228.1 gal
